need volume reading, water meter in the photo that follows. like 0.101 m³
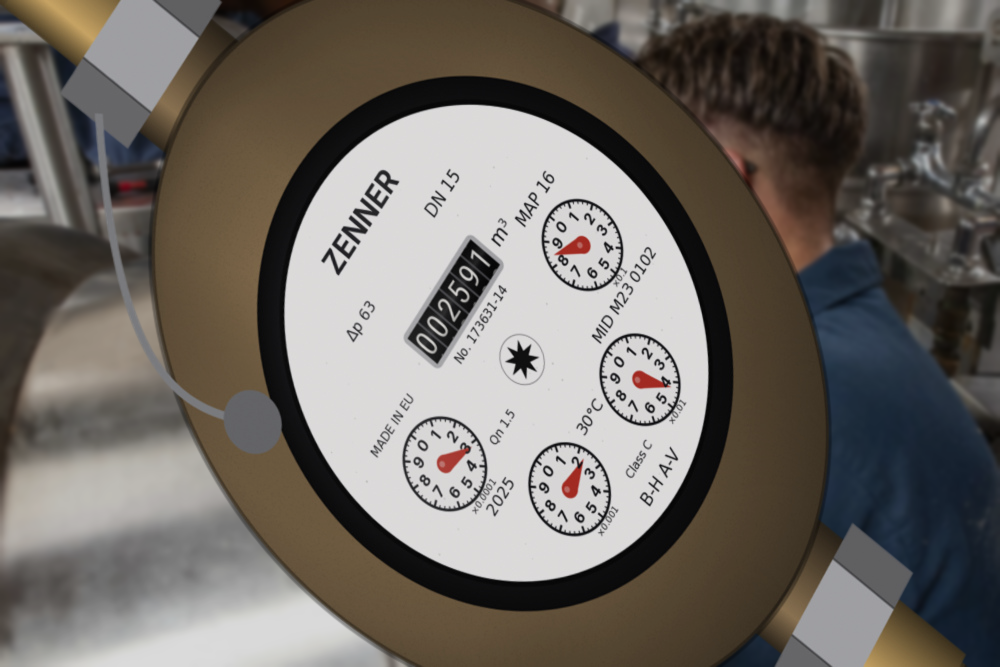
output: 2591.8423 m³
